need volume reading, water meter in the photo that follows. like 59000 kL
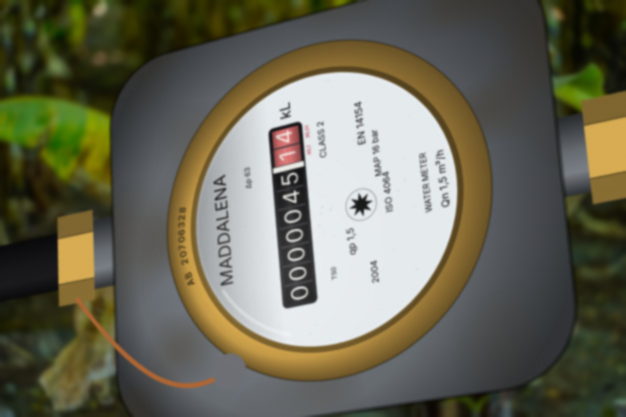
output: 45.14 kL
